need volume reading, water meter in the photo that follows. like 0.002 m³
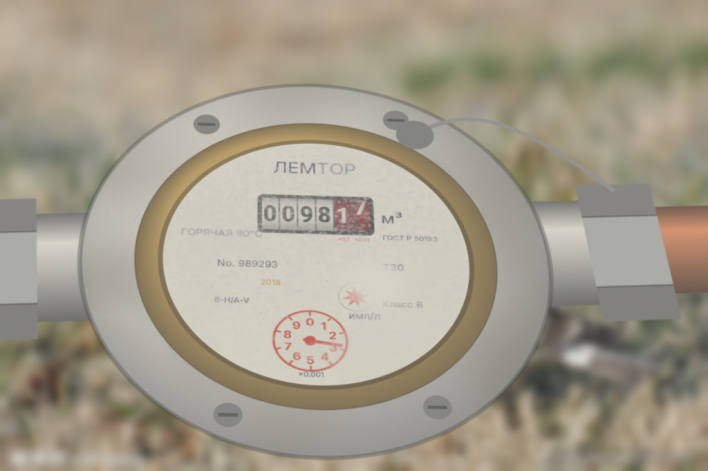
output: 98.172 m³
